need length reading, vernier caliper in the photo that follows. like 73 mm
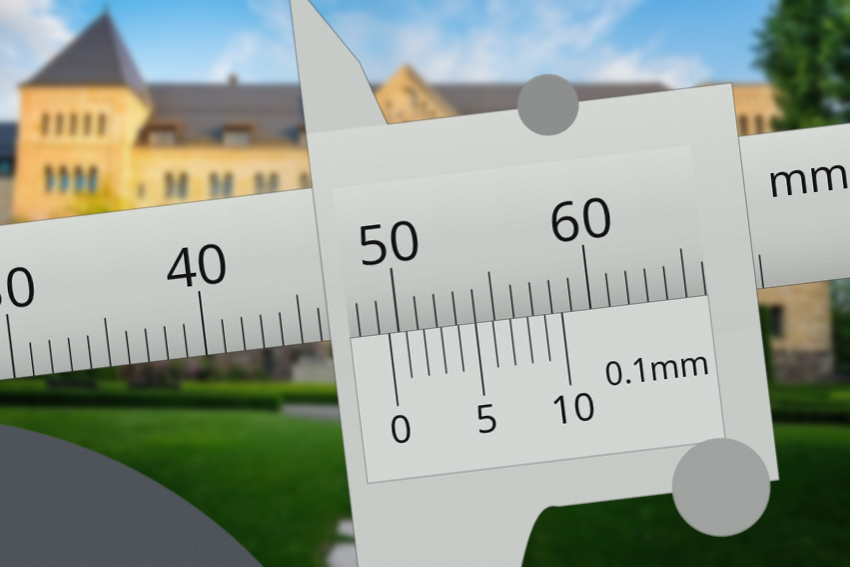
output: 49.5 mm
